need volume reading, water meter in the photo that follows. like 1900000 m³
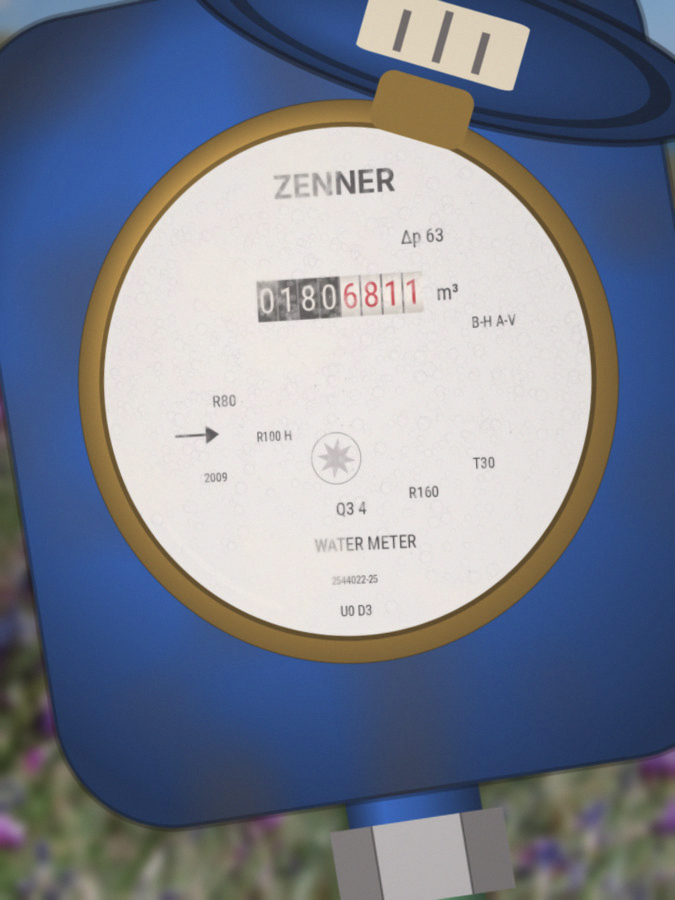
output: 180.6811 m³
